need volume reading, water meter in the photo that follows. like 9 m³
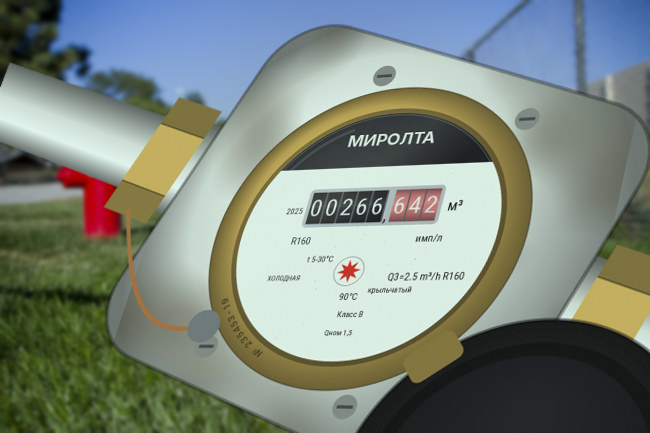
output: 266.642 m³
